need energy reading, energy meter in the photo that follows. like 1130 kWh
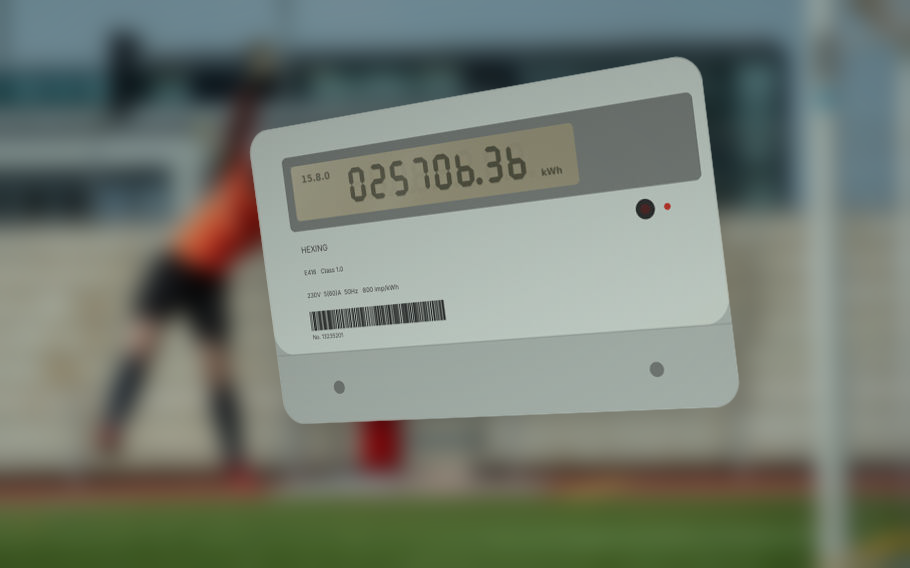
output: 25706.36 kWh
